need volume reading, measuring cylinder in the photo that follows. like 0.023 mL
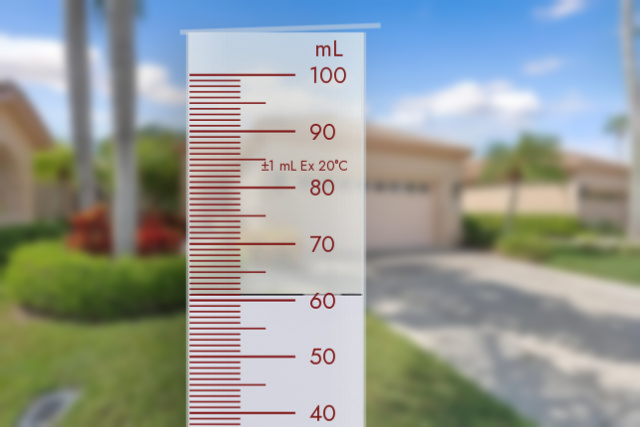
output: 61 mL
